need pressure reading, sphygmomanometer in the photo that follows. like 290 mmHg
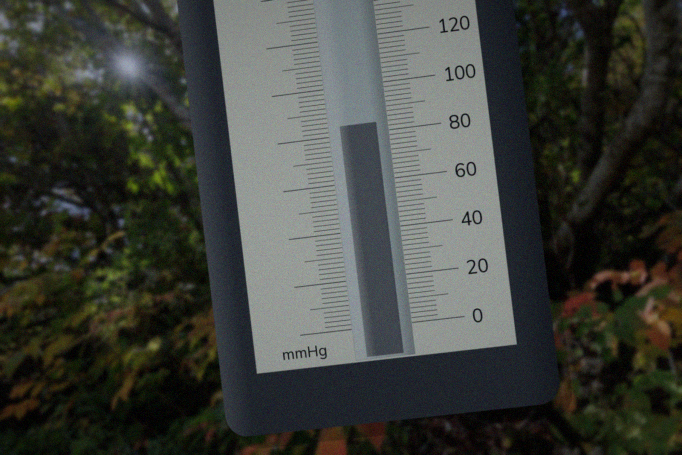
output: 84 mmHg
